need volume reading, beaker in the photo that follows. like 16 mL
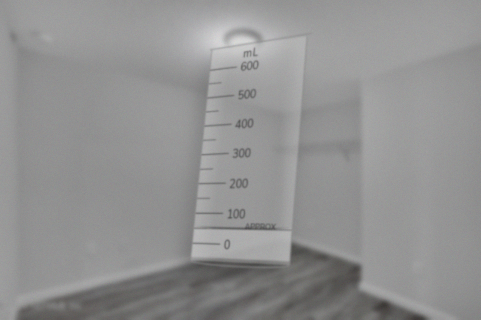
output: 50 mL
